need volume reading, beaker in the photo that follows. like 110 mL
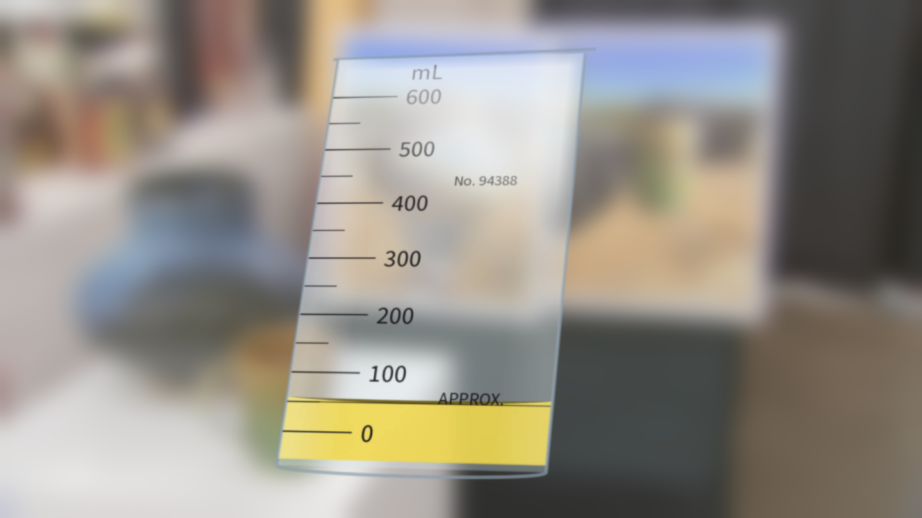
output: 50 mL
